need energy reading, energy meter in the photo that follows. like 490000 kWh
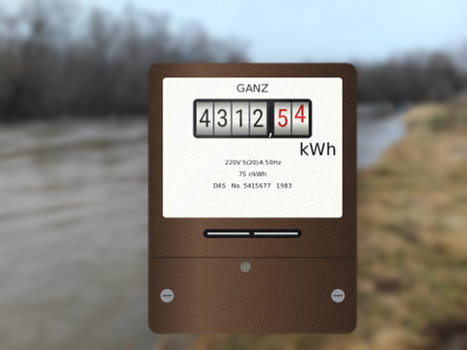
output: 4312.54 kWh
